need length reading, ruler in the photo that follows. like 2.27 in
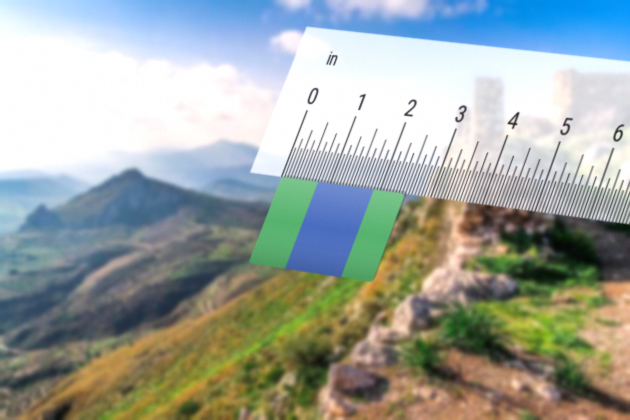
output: 2.5 in
